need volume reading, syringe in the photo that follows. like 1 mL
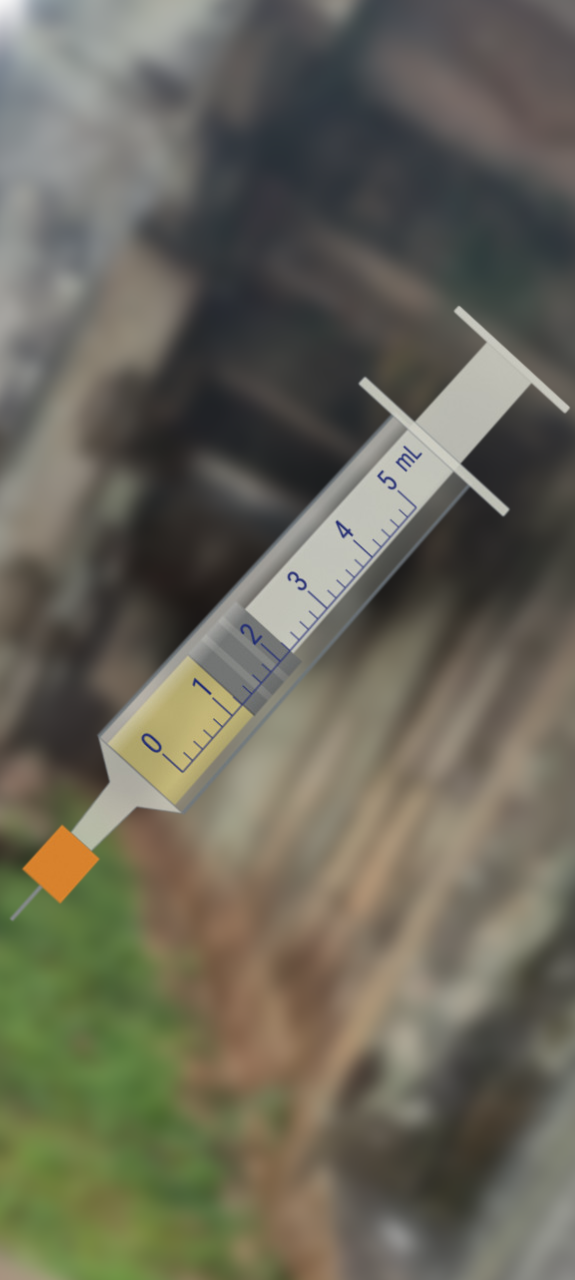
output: 1.2 mL
